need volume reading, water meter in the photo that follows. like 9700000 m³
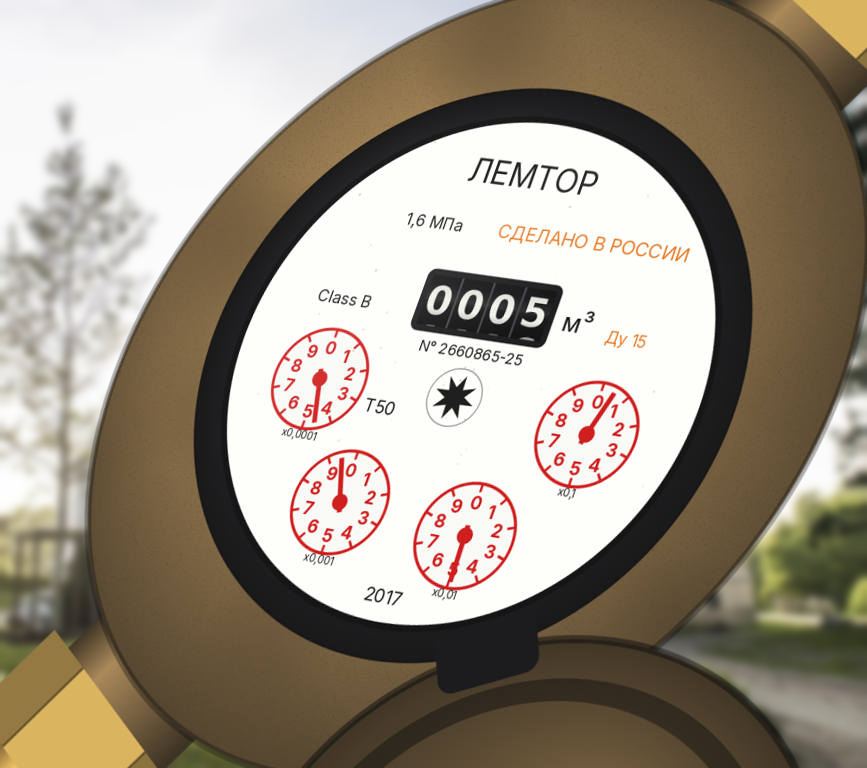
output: 5.0494 m³
